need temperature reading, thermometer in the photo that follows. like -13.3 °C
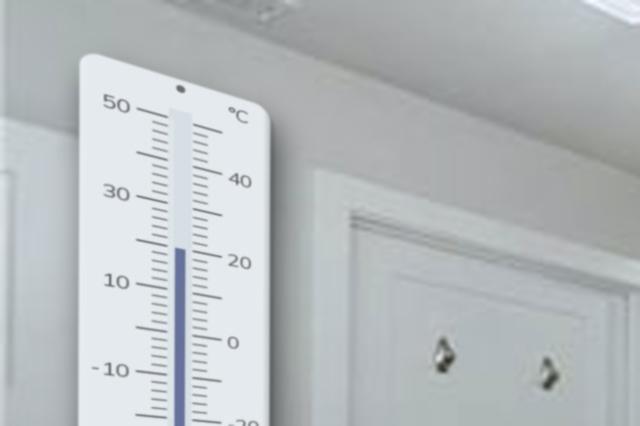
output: 20 °C
